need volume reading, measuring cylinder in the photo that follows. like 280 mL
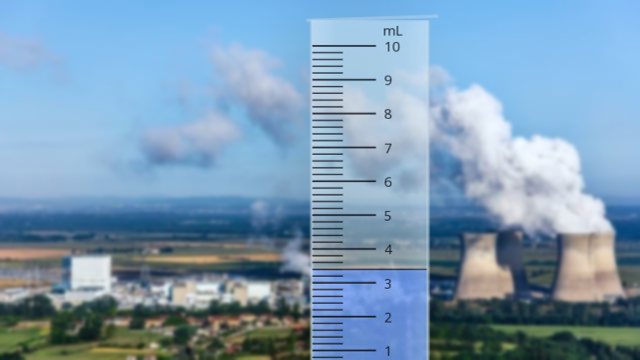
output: 3.4 mL
